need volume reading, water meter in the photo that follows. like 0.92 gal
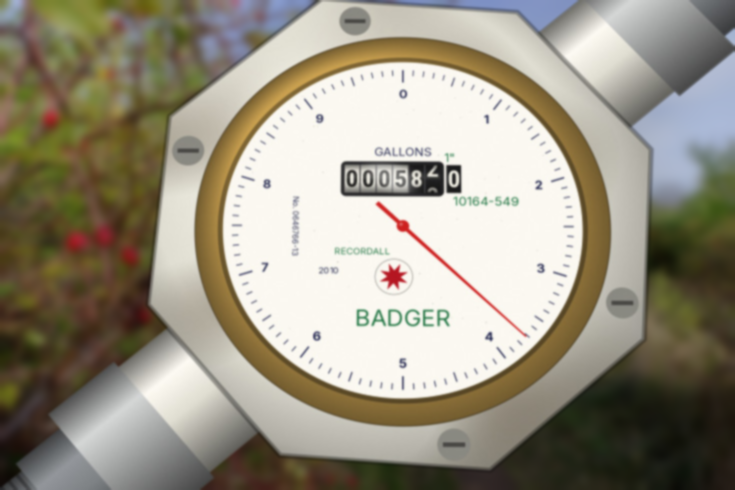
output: 5823.7 gal
